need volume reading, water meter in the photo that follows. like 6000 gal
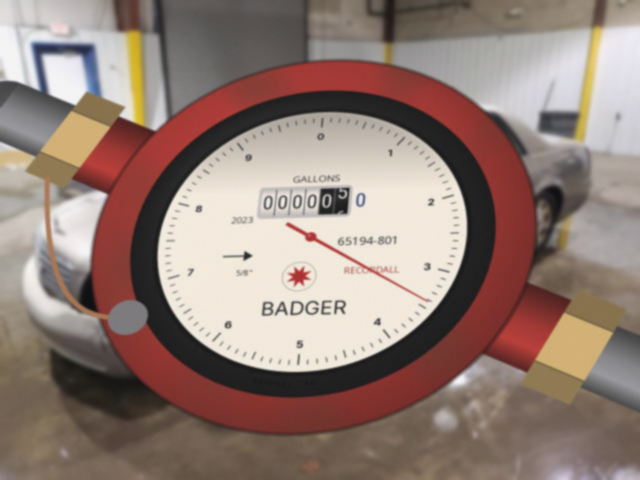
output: 53.4 gal
